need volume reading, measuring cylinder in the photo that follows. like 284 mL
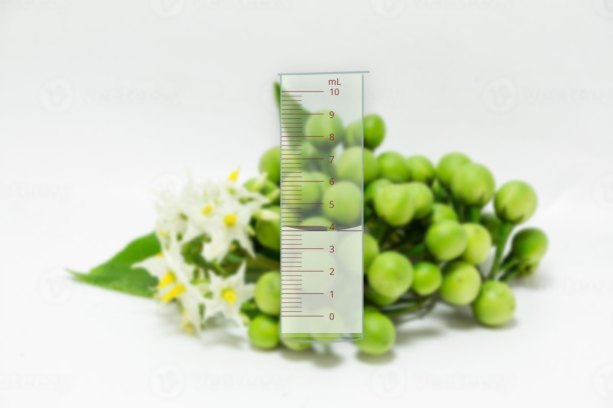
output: 3.8 mL
